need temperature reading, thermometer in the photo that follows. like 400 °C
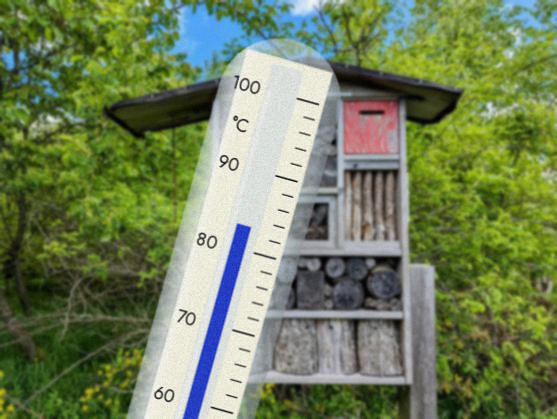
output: 83 °C
